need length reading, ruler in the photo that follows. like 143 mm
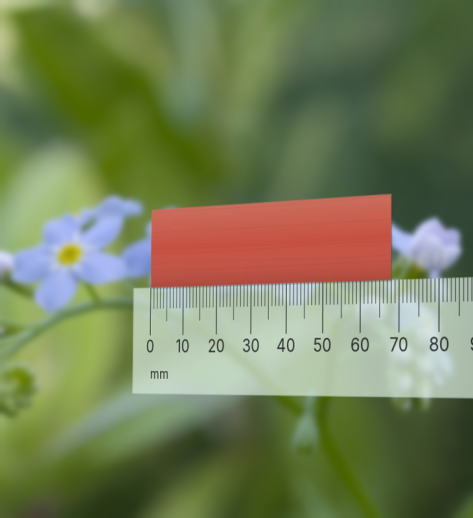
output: 68 mm
